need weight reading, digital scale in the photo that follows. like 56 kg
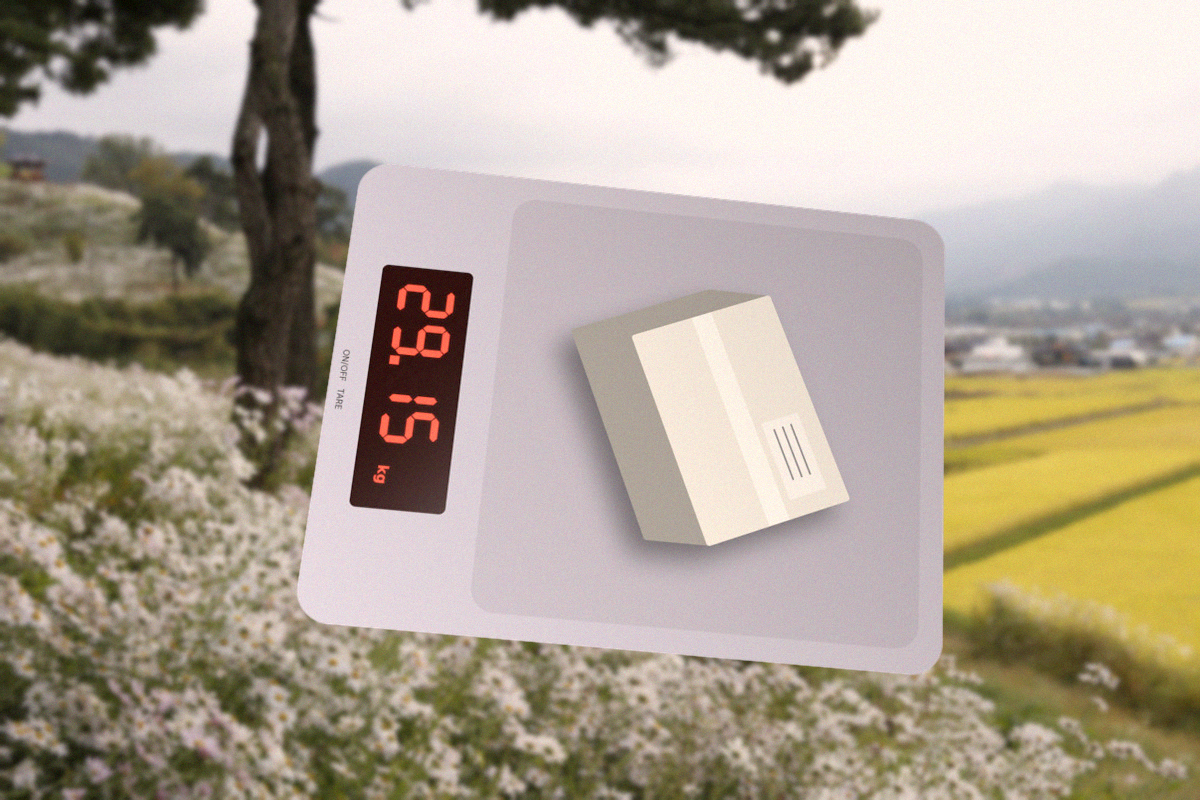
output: 29.15 kg
